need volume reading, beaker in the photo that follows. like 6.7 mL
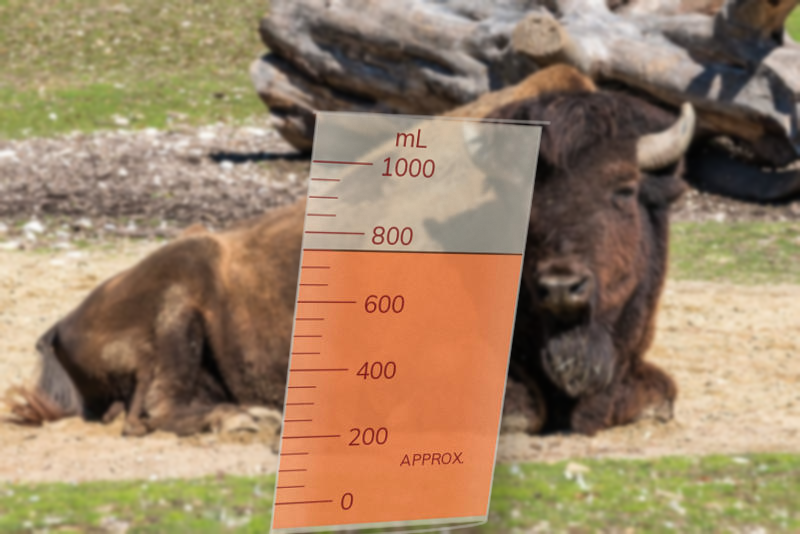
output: 750 mL
